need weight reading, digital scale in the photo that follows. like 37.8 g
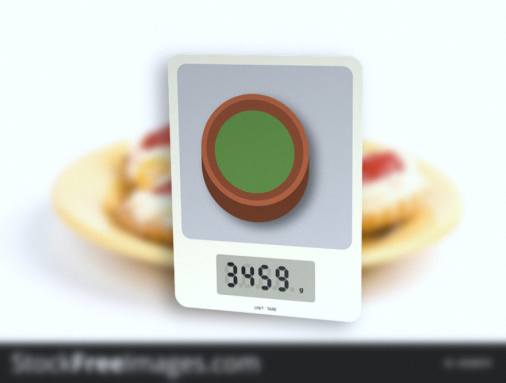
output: 3459 g
